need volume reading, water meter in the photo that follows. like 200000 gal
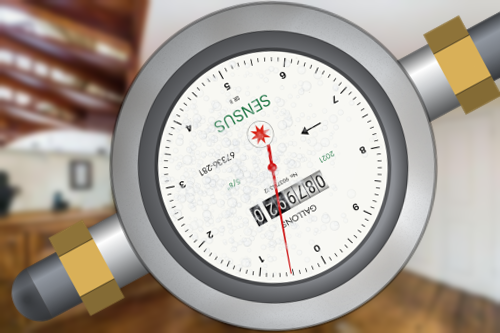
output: 879920.5 gal
